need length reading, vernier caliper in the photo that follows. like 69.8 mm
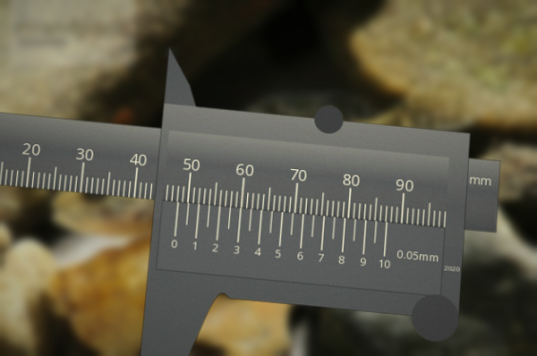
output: 48.2 mm
